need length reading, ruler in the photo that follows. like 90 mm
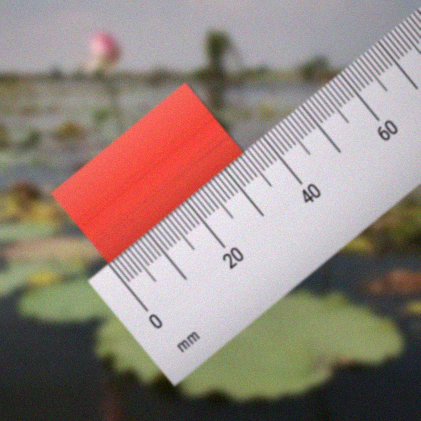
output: 35 mm
